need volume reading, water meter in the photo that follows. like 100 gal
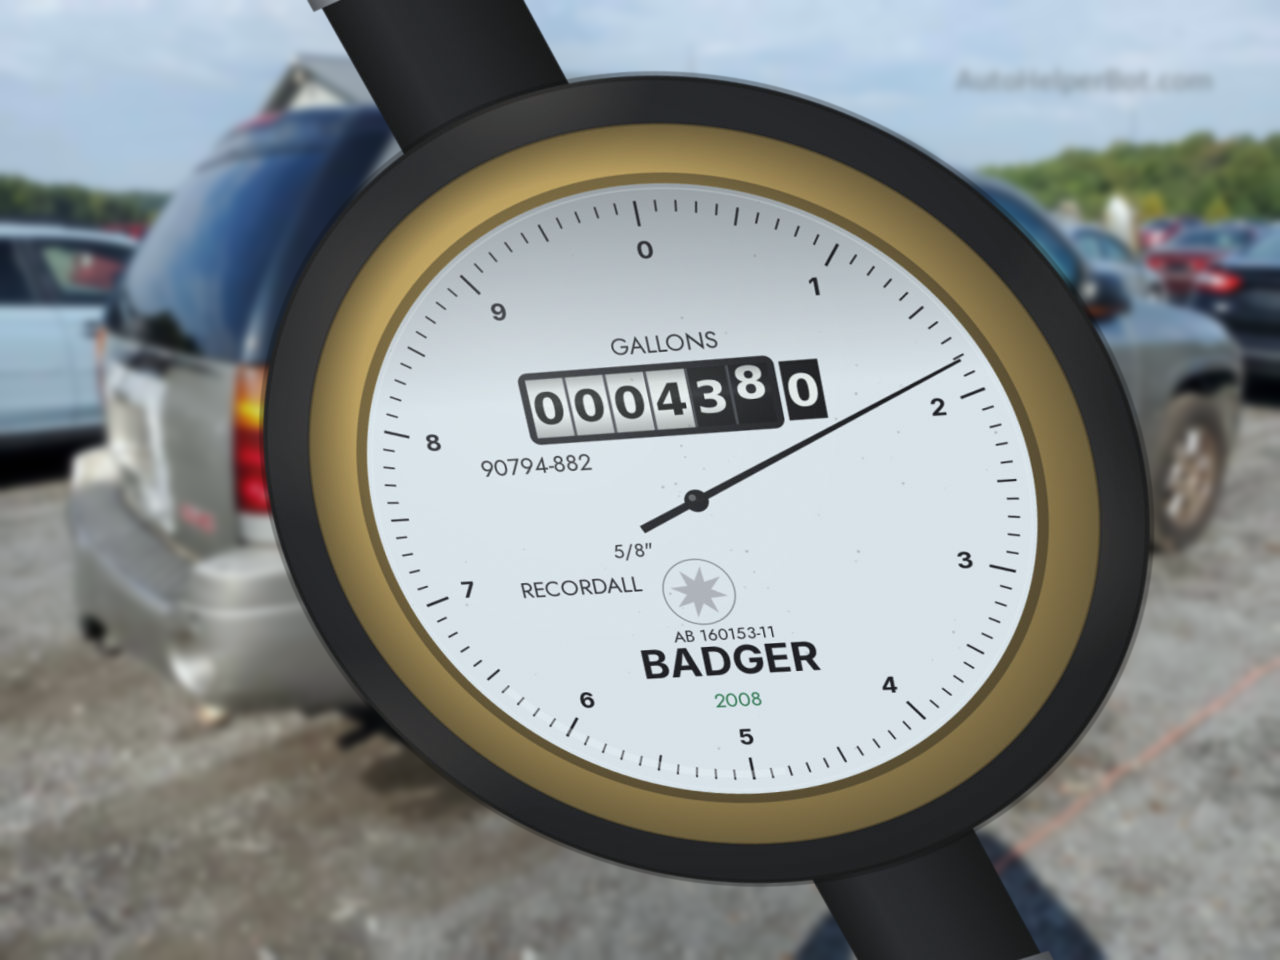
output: 4381.8 gal
